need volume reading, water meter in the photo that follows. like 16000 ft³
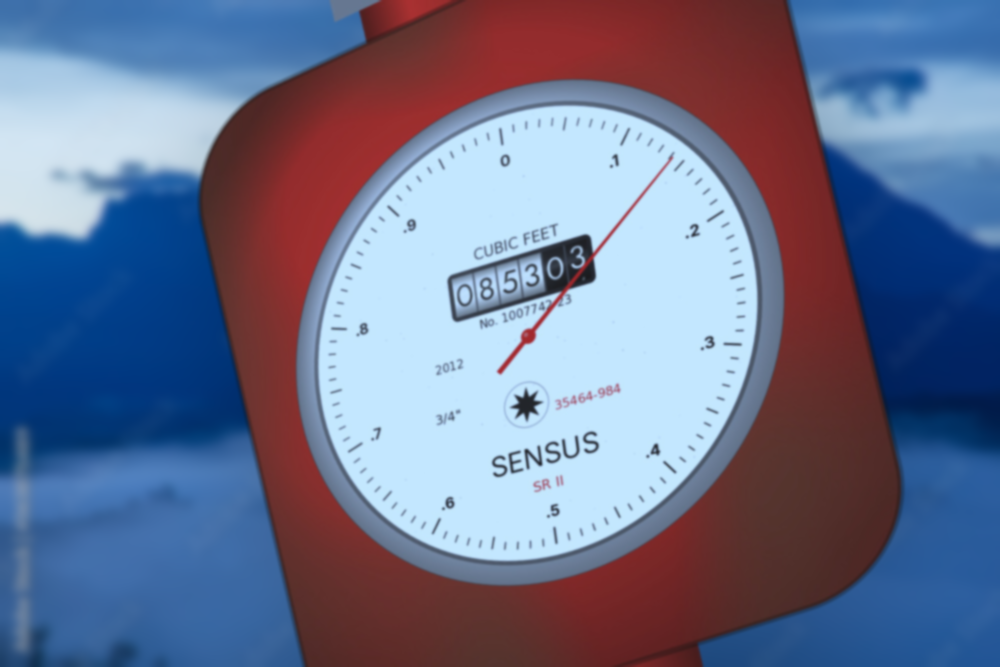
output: 85303.14 ft³
